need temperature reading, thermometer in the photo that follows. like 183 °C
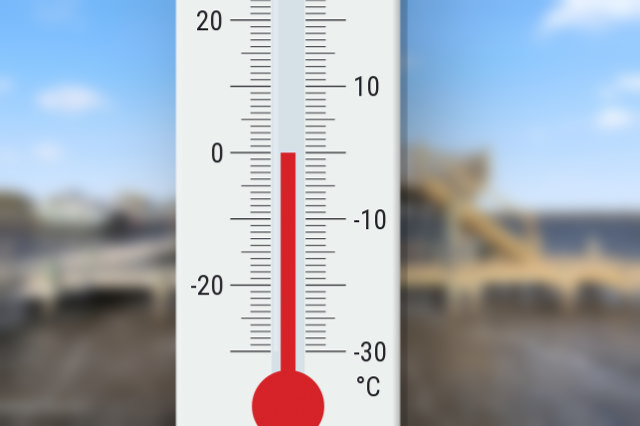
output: 0 °C
